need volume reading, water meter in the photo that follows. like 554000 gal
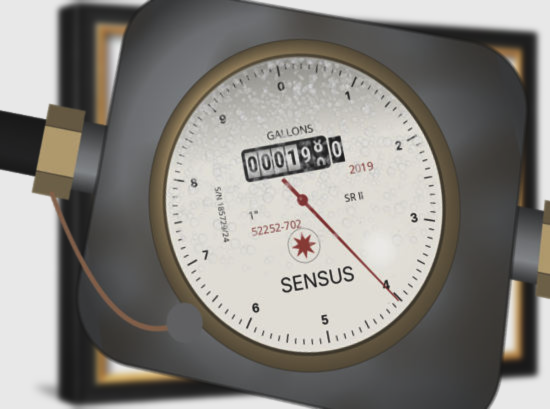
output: 1984.0 gal
